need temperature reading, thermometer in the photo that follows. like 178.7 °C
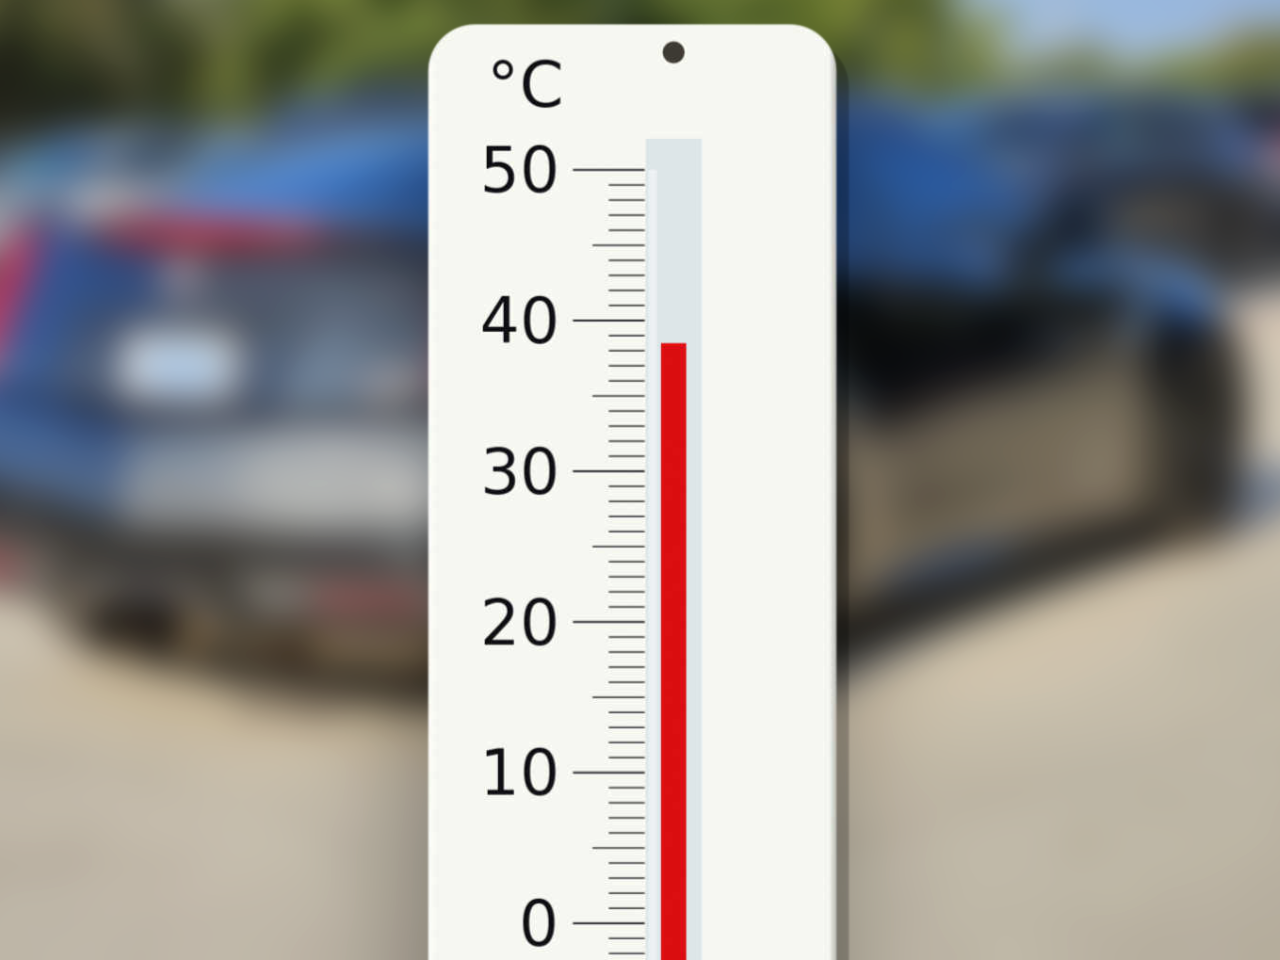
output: 38.5 °C
